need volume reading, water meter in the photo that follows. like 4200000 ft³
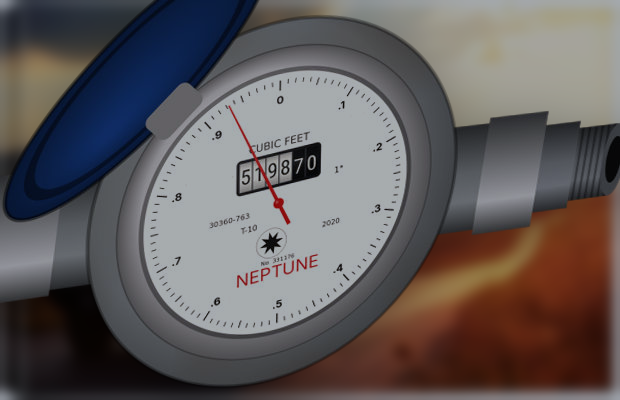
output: 519869.93 ft³
